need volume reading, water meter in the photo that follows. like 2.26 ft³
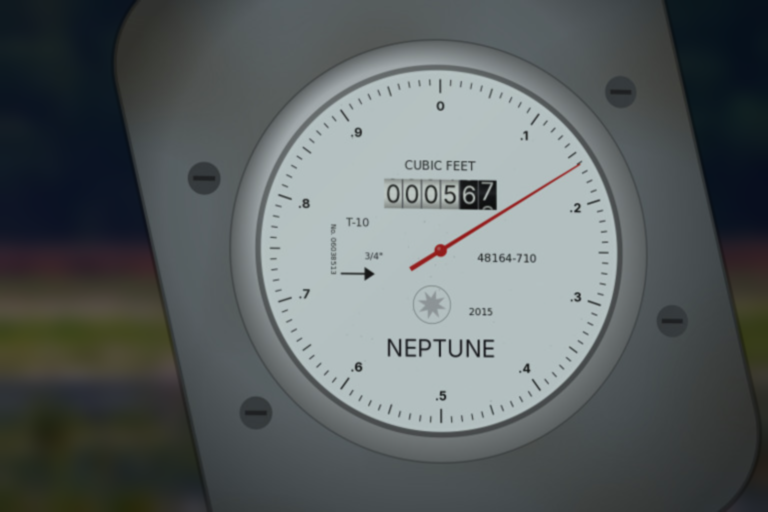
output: 567.16 ft³
